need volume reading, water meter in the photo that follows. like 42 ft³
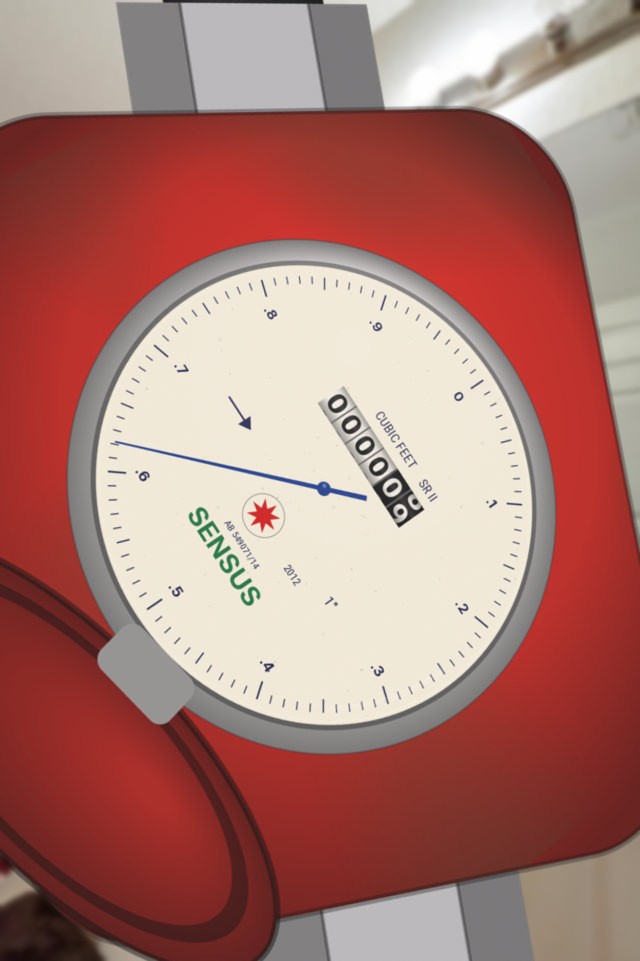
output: 8.62 ft³
